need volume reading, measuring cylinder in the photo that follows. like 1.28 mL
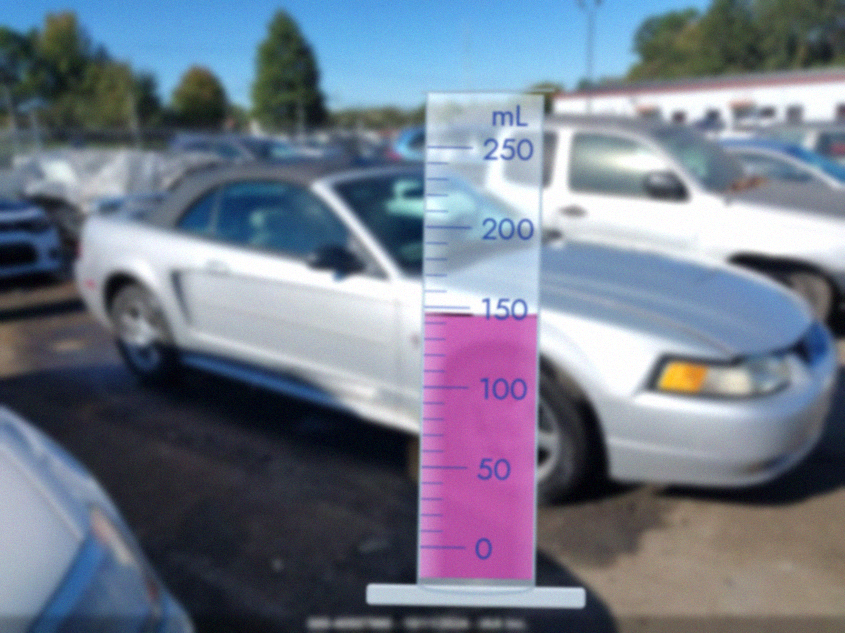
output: 145 mL
